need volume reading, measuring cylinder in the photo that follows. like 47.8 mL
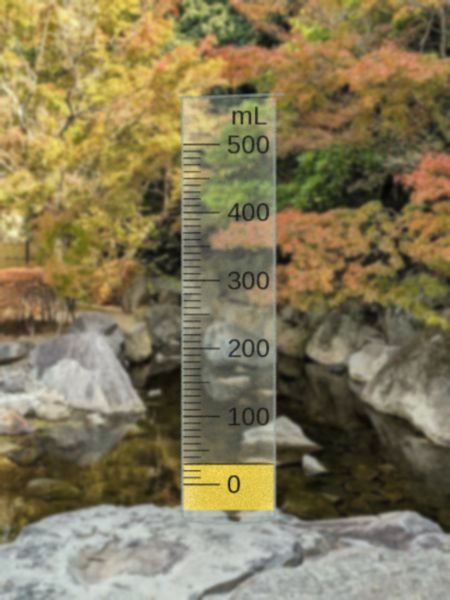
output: 30 mL
